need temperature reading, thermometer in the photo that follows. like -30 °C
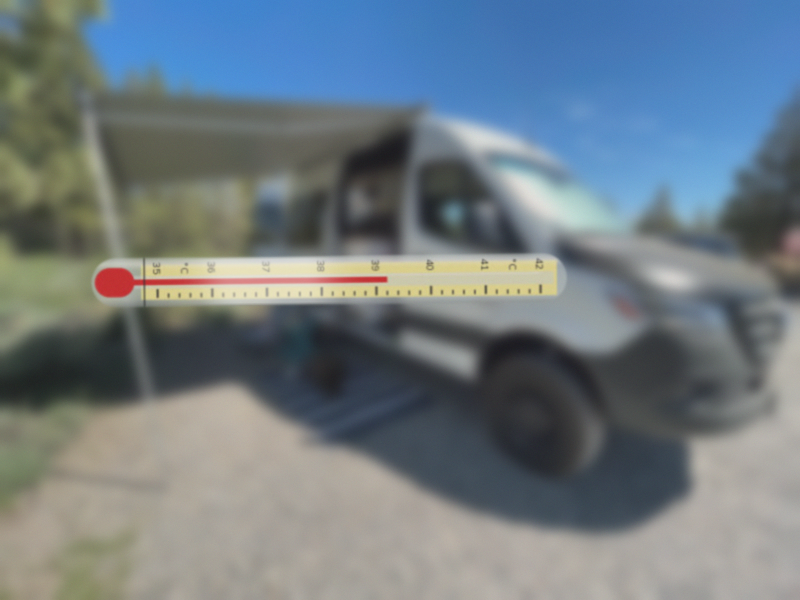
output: 39.2 °C
